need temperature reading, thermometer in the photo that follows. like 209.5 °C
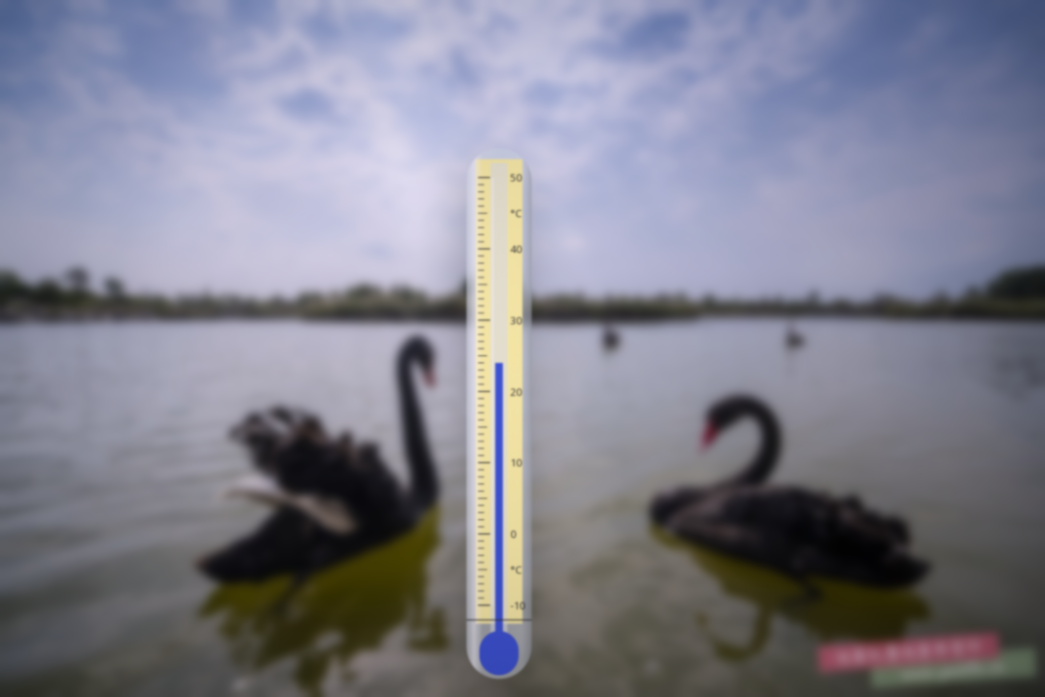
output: 24 °C
